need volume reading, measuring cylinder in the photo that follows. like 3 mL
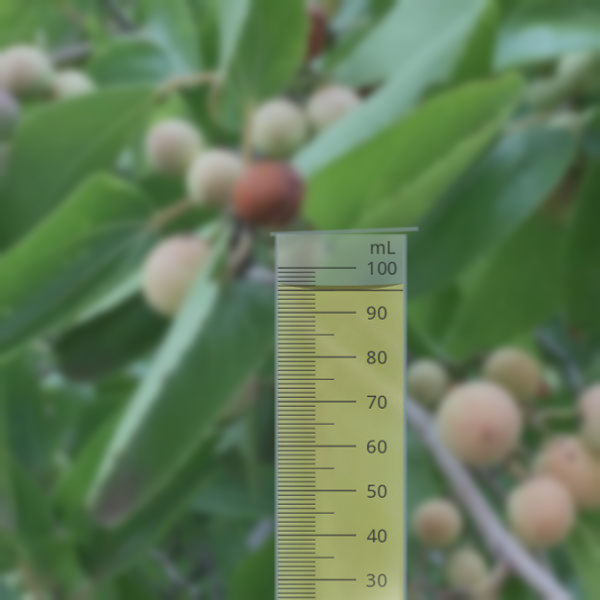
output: 95 mL
